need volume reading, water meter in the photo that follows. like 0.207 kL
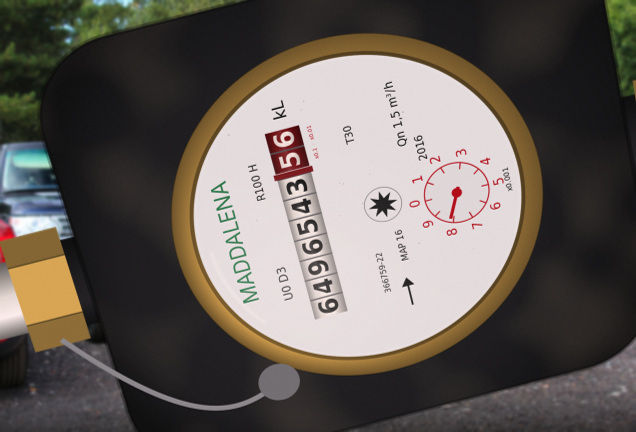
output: 6496543.568 kL
